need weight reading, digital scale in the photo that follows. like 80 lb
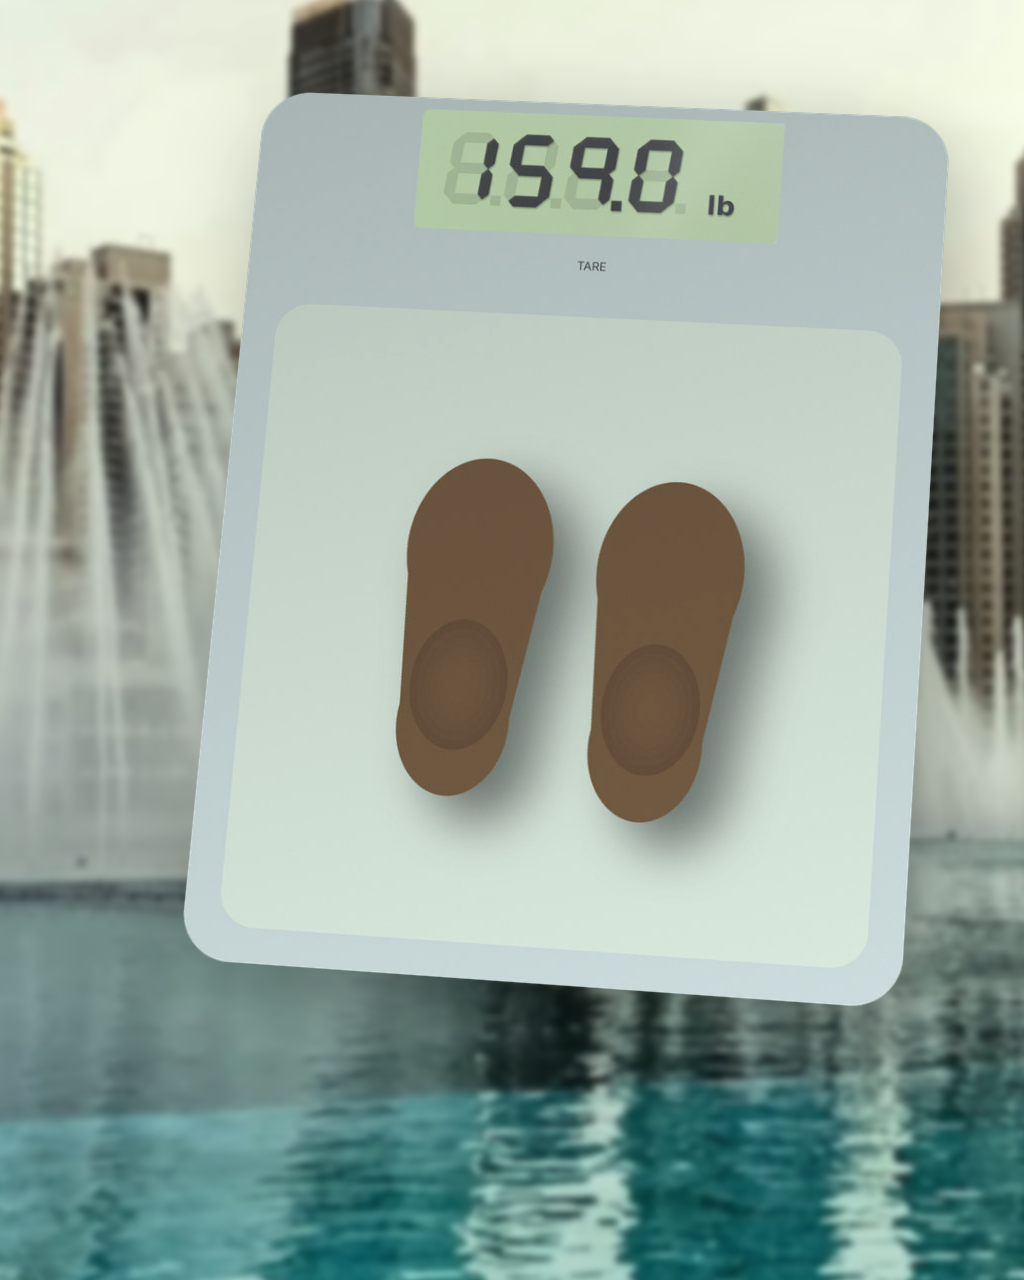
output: 159.0 lb
